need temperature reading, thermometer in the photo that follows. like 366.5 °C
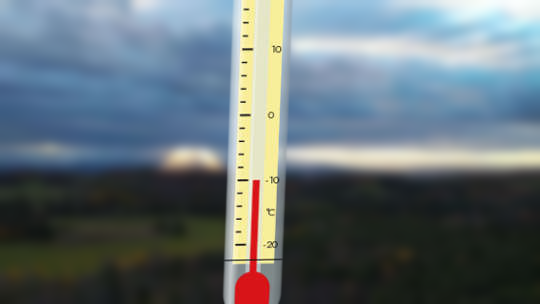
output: -10 °C
